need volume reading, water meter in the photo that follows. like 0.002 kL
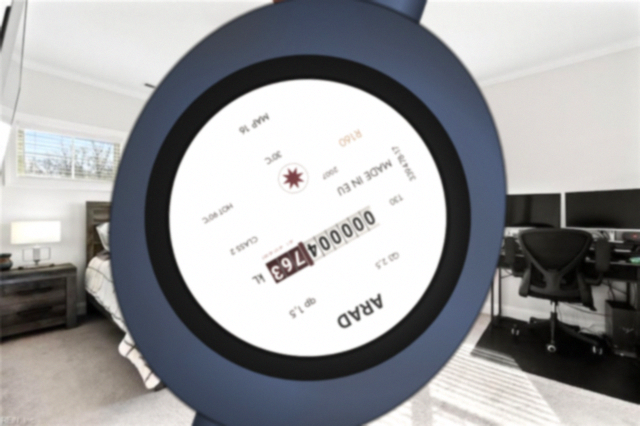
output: 4.763 kL
